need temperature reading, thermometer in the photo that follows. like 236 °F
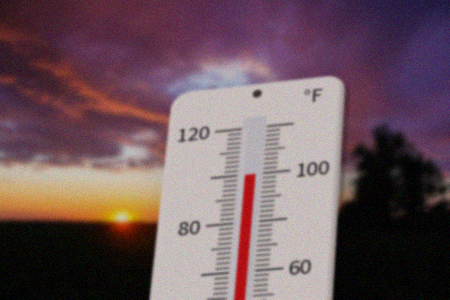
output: 100 °F
